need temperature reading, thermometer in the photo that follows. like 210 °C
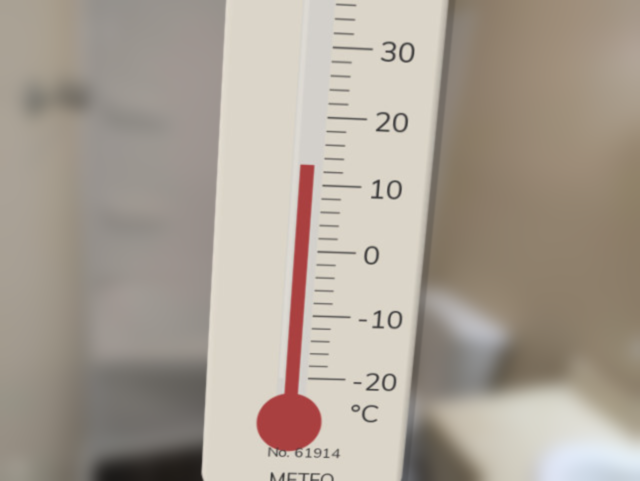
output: 13 °C
